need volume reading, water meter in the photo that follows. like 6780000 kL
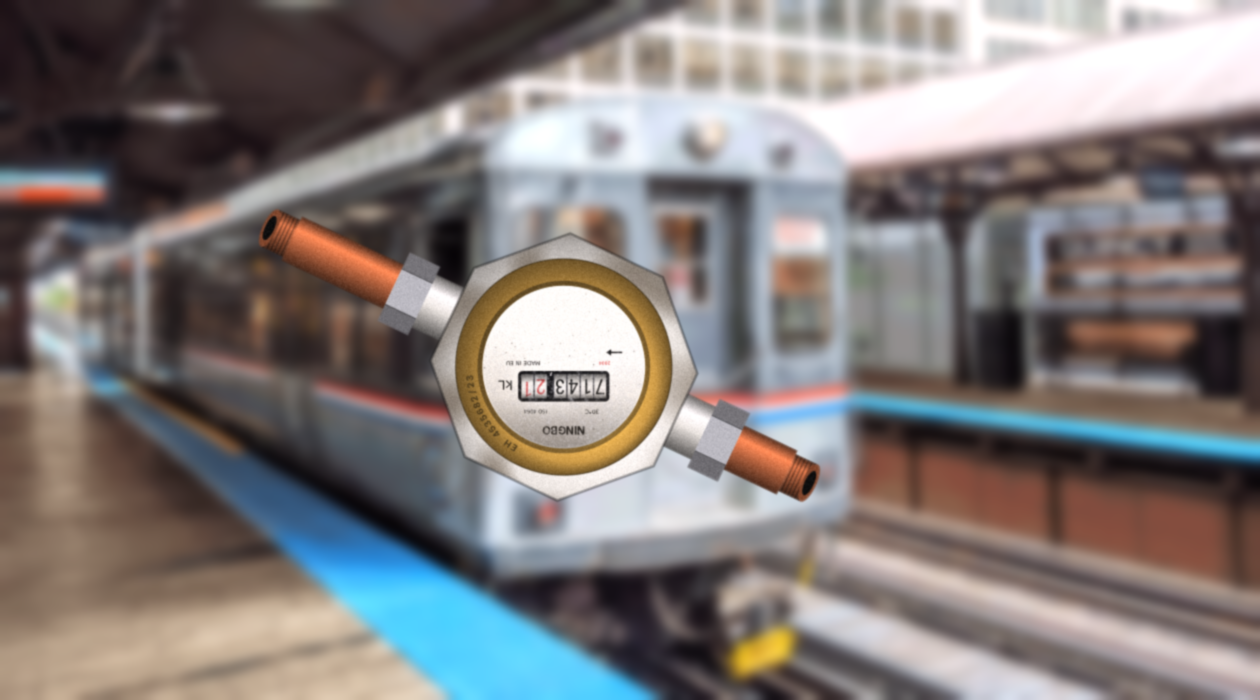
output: 7143.21 kL
